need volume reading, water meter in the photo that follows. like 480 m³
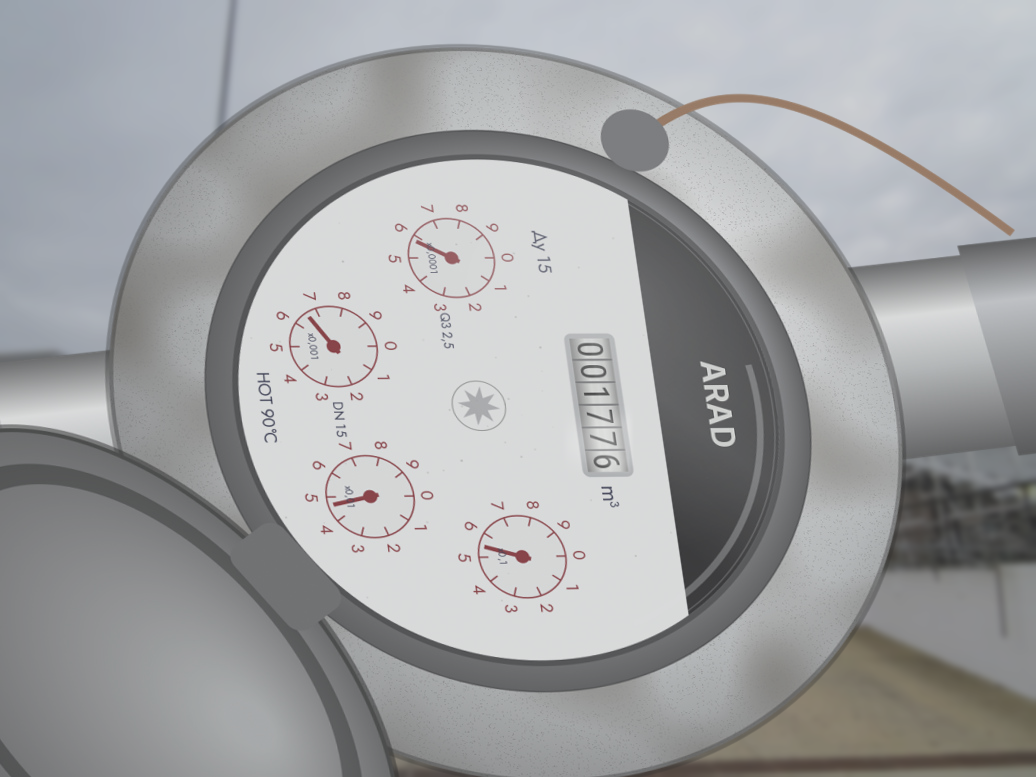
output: 1776.5465 m³
